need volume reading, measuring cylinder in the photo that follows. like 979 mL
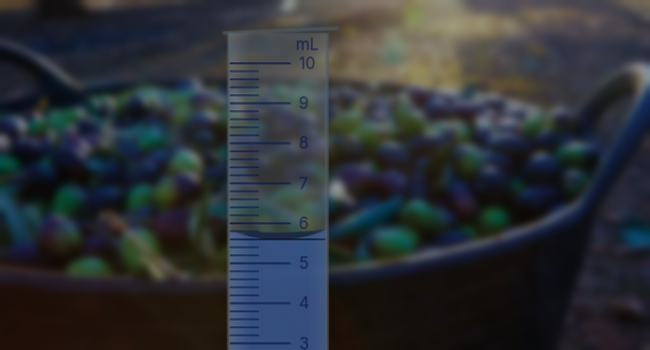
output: 5.6 mL
